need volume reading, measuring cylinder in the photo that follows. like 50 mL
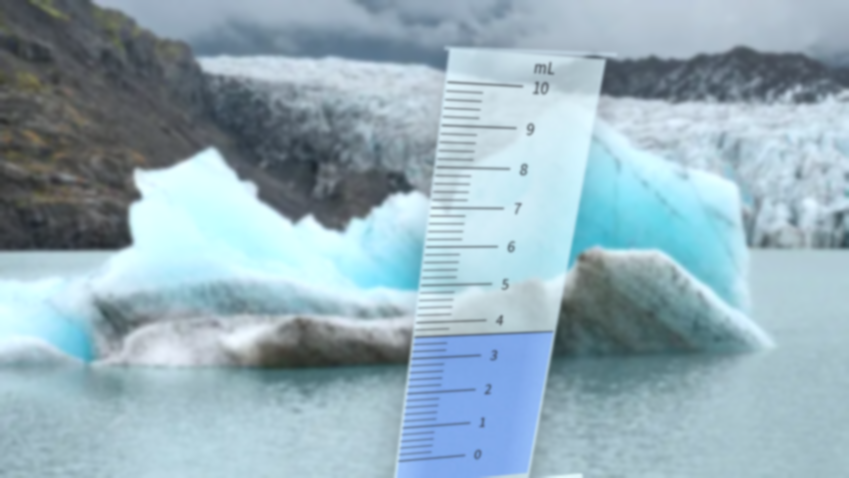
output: 3.6 mL
